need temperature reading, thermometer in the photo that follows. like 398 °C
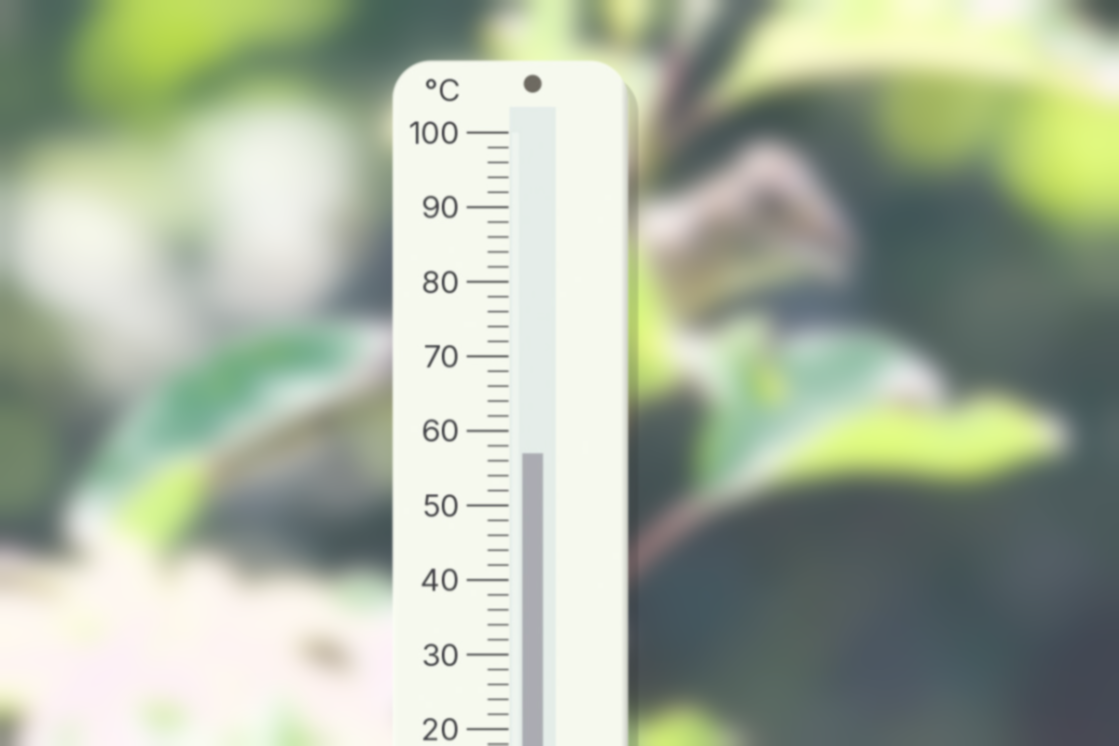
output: 57 °C
